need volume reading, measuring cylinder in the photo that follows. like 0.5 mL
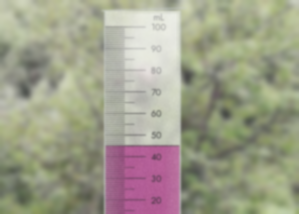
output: 45 mL
